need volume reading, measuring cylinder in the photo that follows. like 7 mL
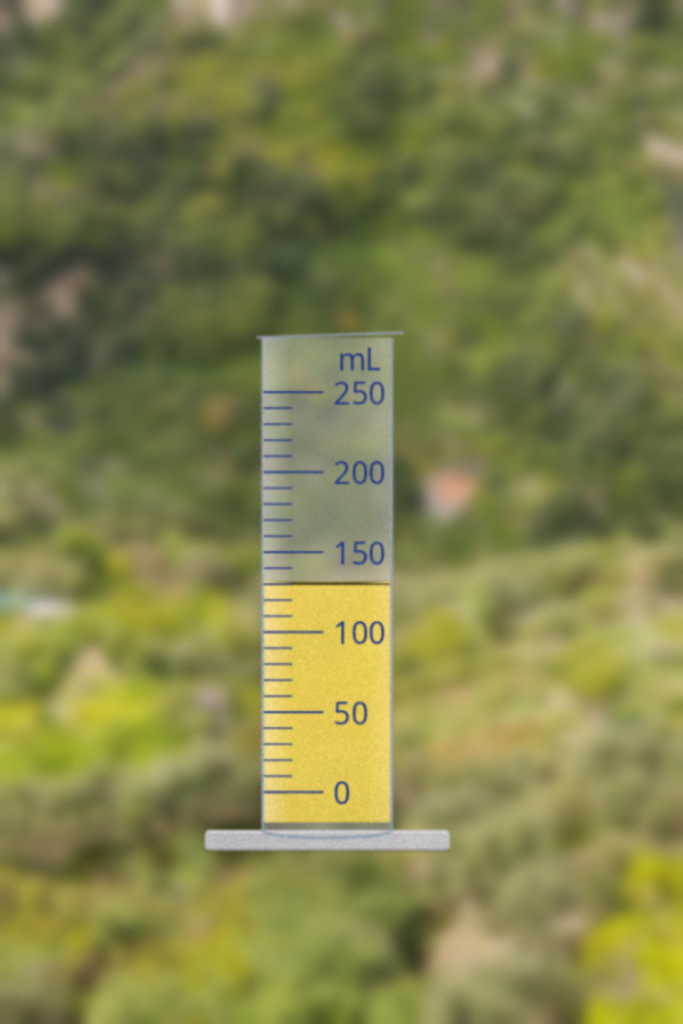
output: 130 mL
